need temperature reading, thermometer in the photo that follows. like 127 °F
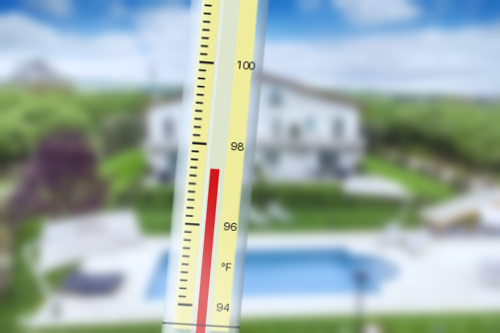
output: 97.4 °F
